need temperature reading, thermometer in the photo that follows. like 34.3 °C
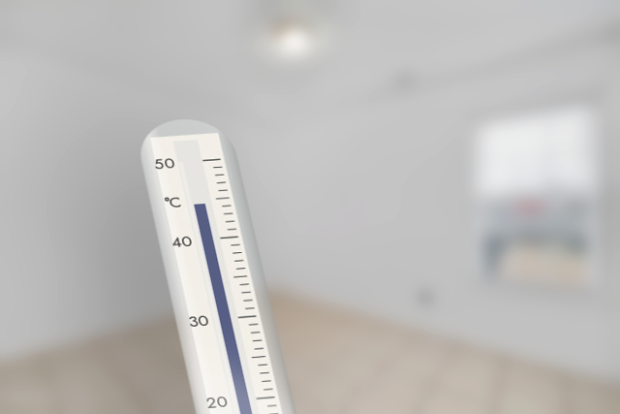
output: 44.5 °C
